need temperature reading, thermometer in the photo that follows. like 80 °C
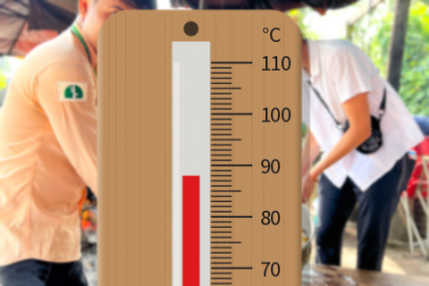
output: 88 °C
